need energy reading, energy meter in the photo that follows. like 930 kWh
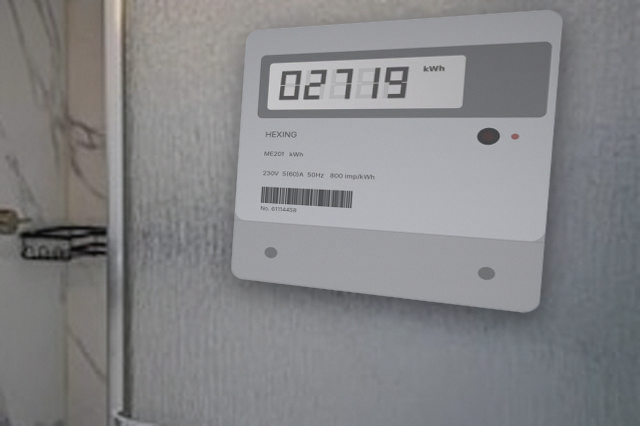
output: 2719 kWh
